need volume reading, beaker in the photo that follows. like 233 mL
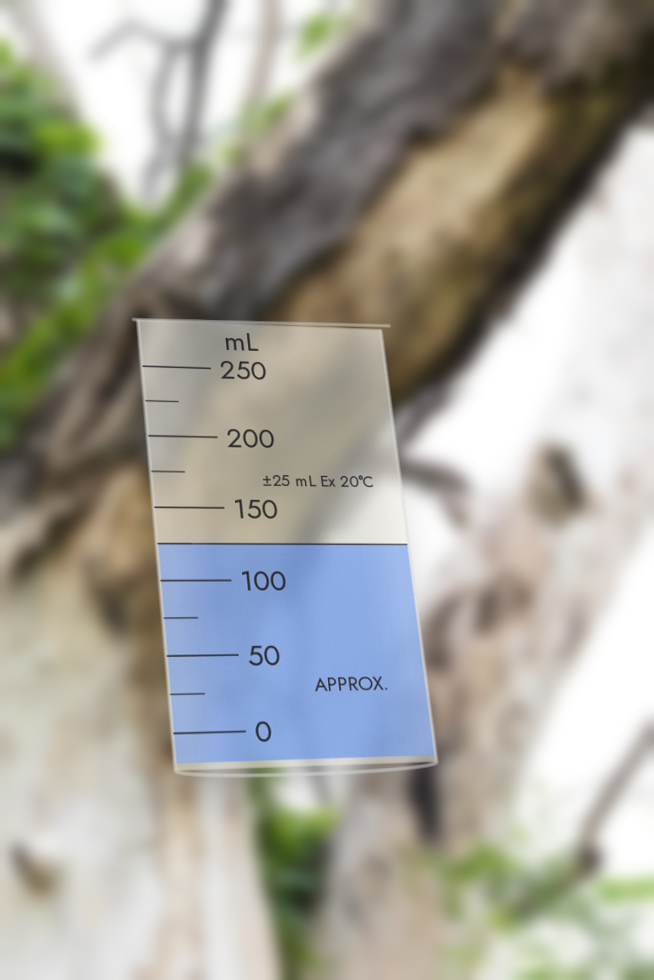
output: 125 mL
